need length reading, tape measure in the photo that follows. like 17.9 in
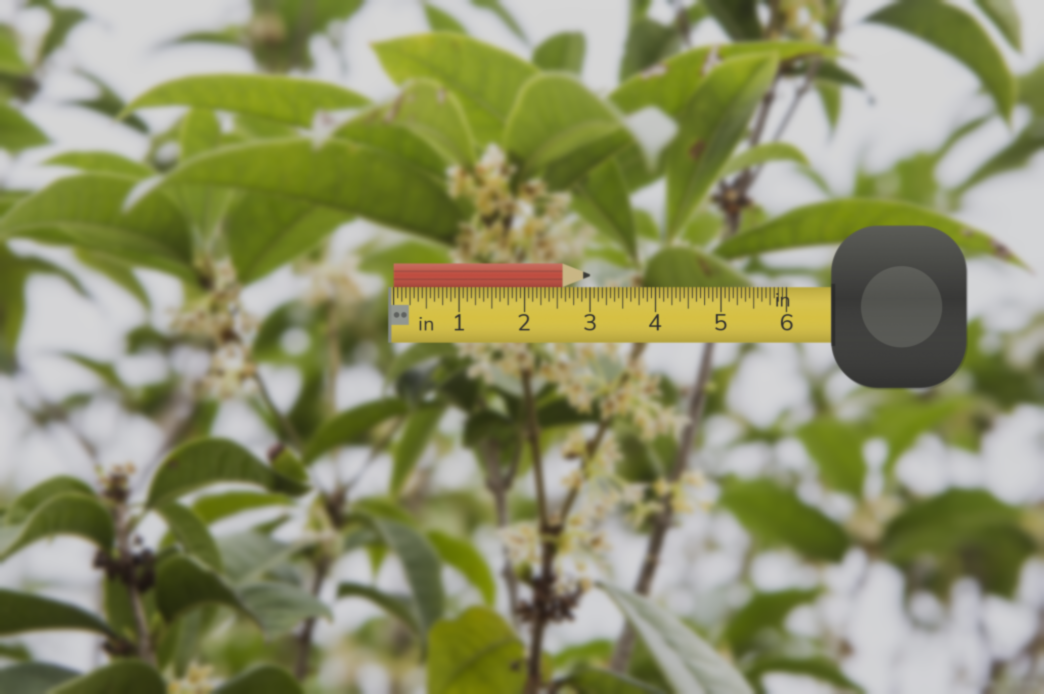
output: 3 in
